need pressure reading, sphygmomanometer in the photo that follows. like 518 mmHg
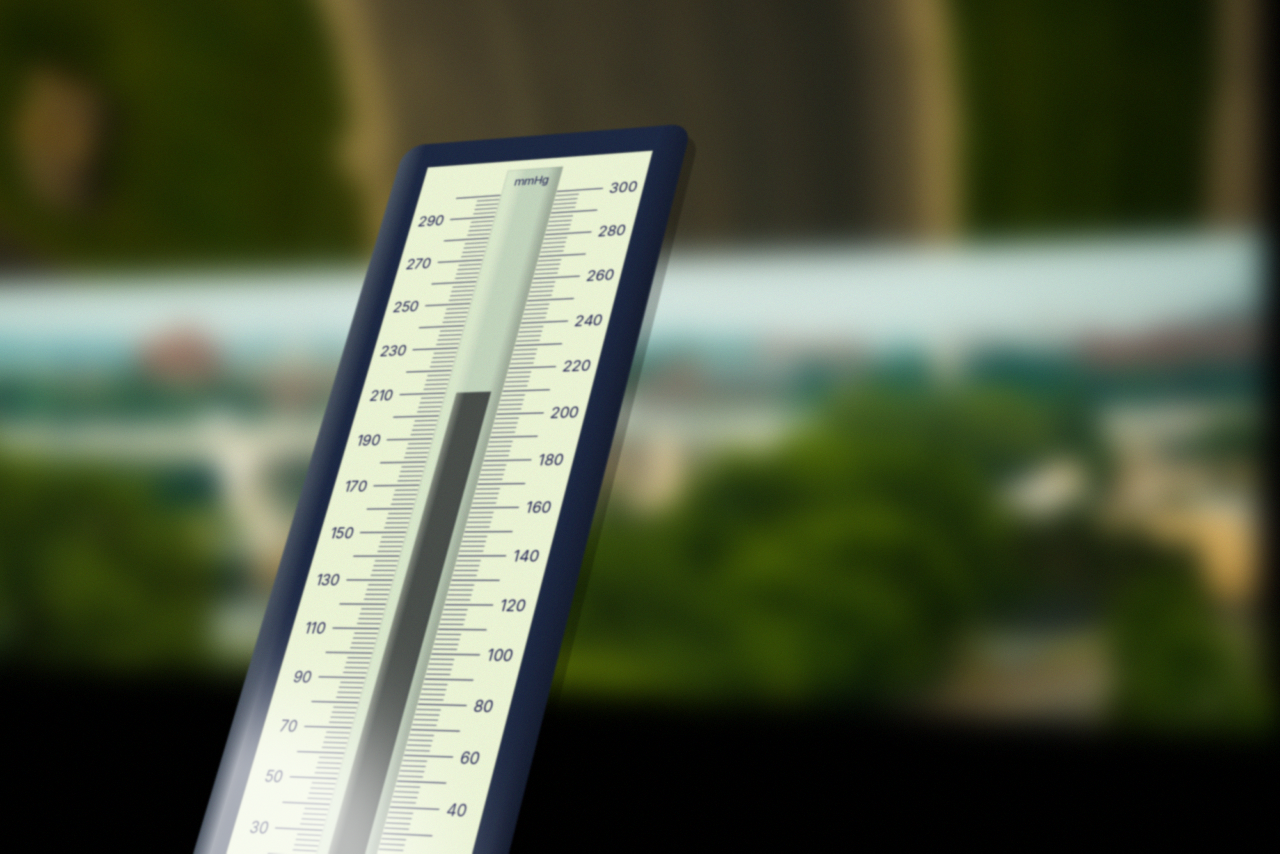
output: 210 mmHg
